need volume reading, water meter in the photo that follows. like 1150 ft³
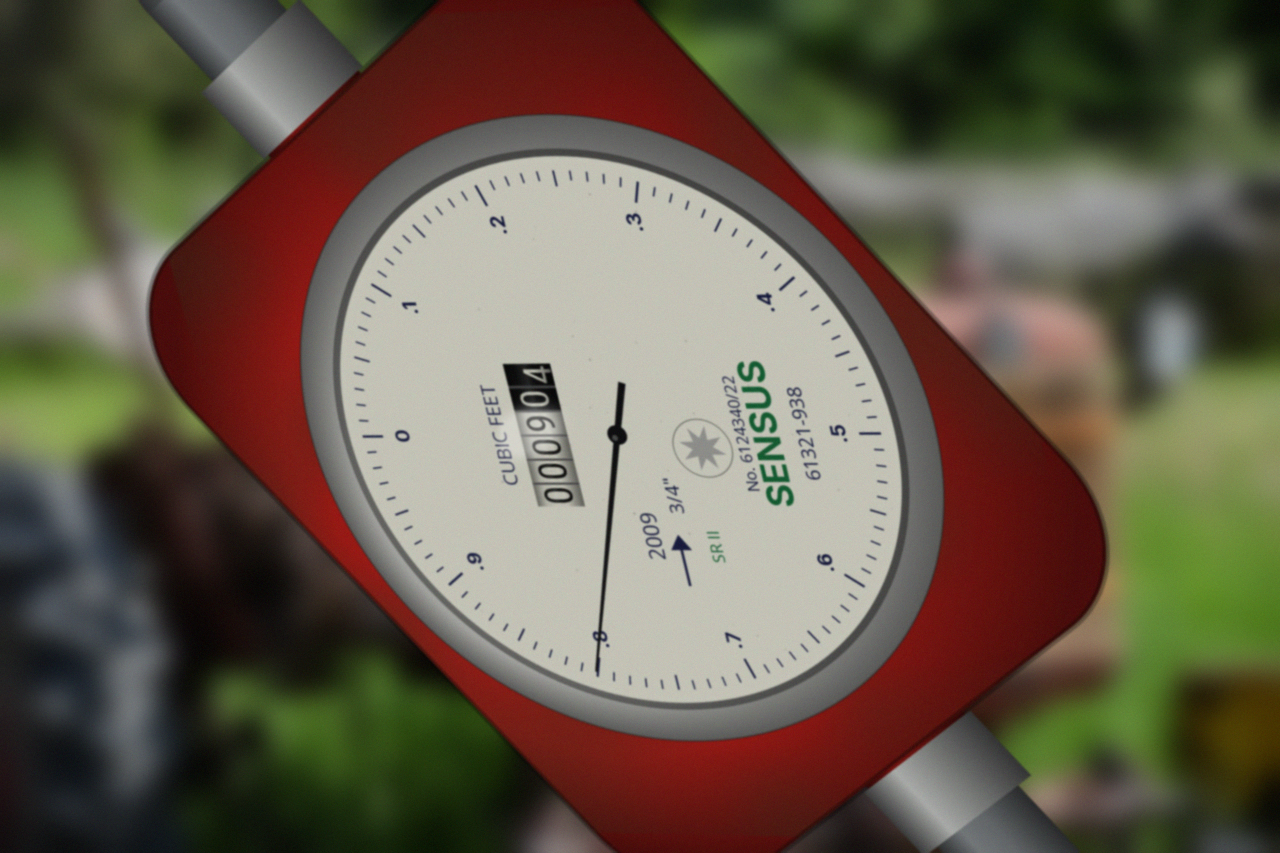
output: 903.80 ft³
